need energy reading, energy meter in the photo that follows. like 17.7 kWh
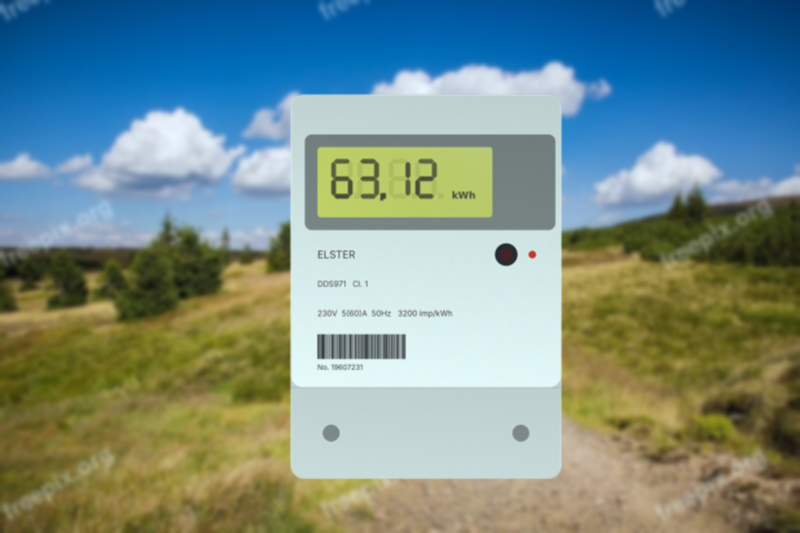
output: 63.12 kWh
